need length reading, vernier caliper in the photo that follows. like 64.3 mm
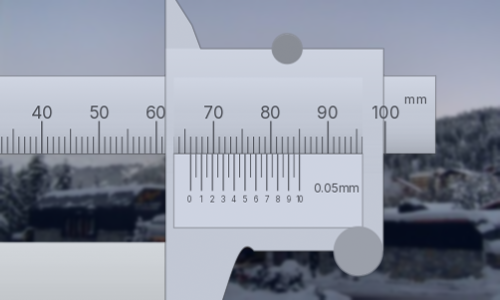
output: 66.0 mm
